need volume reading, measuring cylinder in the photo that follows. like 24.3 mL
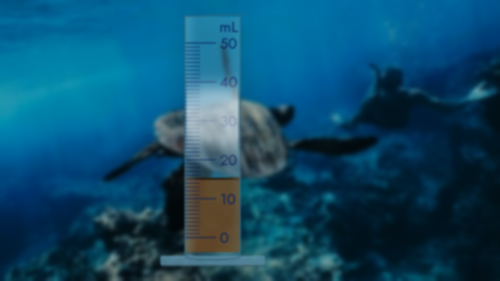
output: 15 mL
